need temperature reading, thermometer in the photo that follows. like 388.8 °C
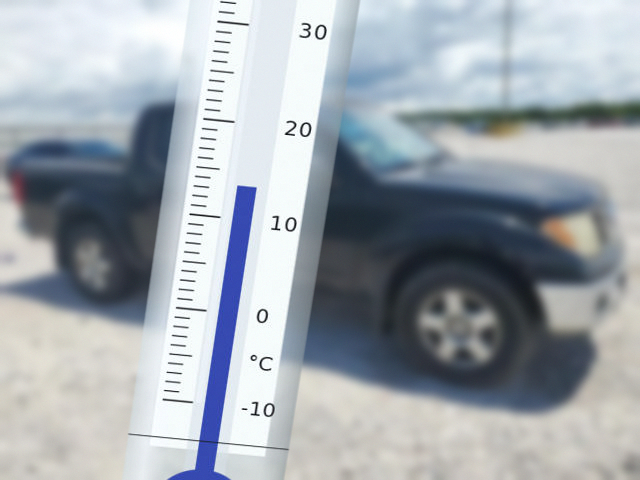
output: 13.5 °C
